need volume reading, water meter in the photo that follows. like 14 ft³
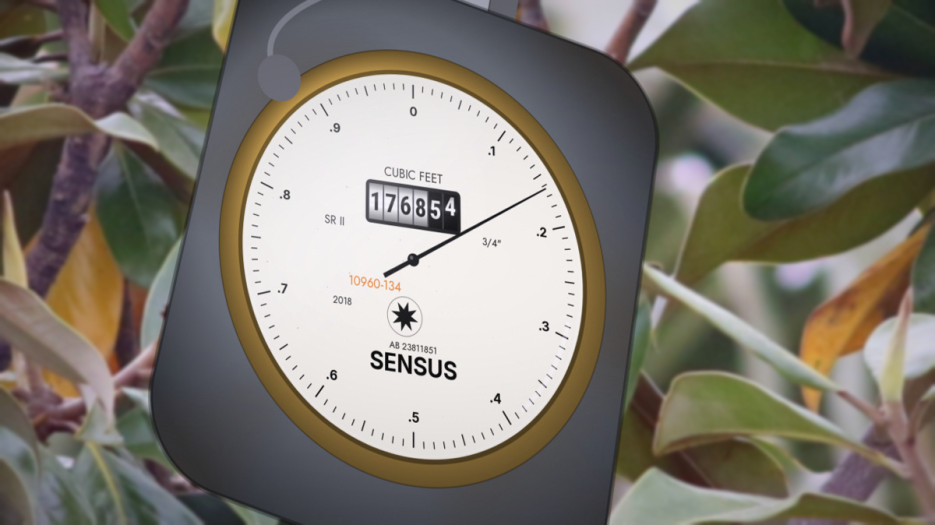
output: 176854.16 ft³
